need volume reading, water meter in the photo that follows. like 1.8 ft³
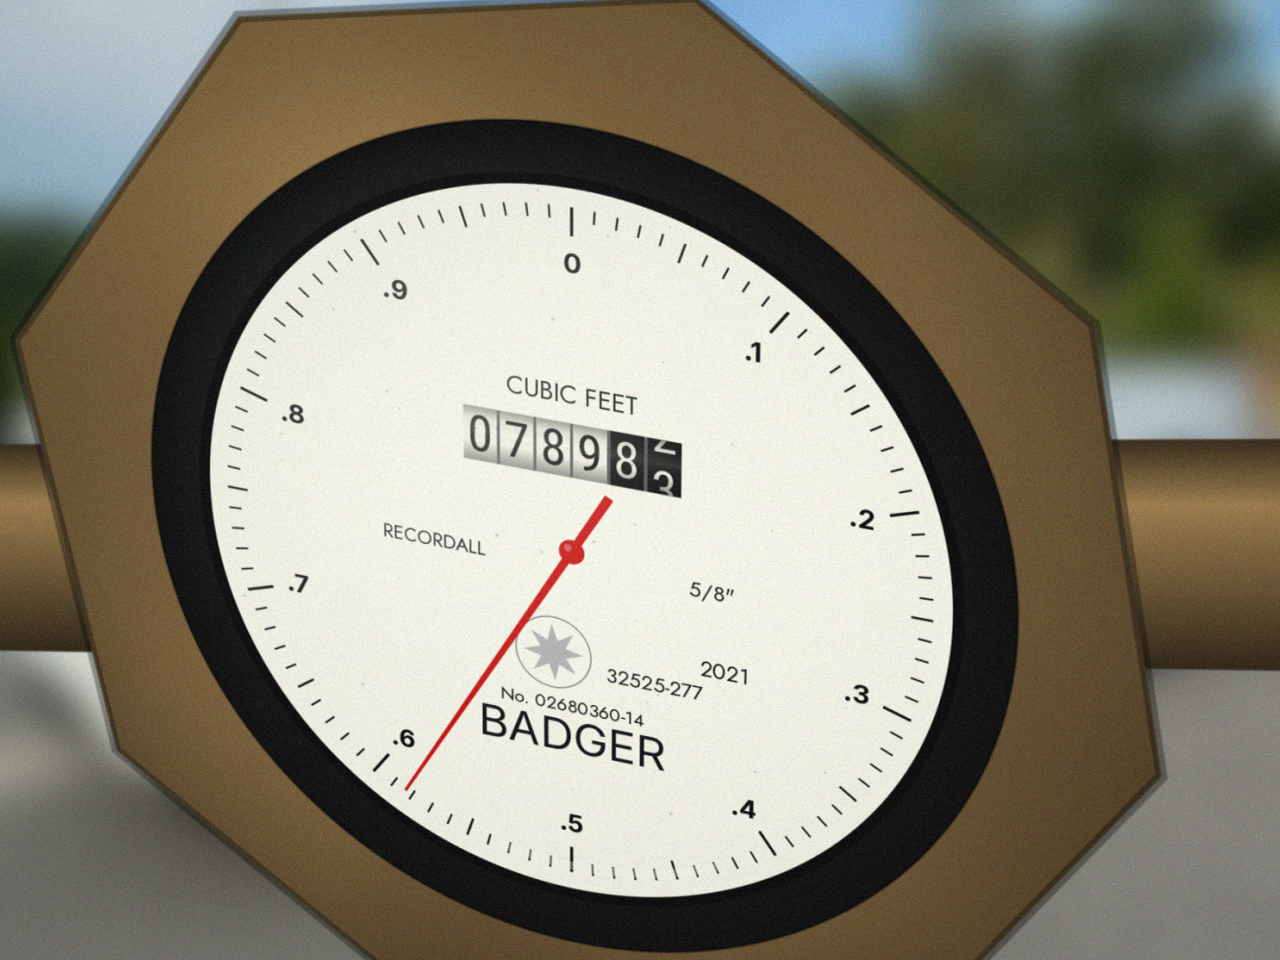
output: 78982.58 ft³
